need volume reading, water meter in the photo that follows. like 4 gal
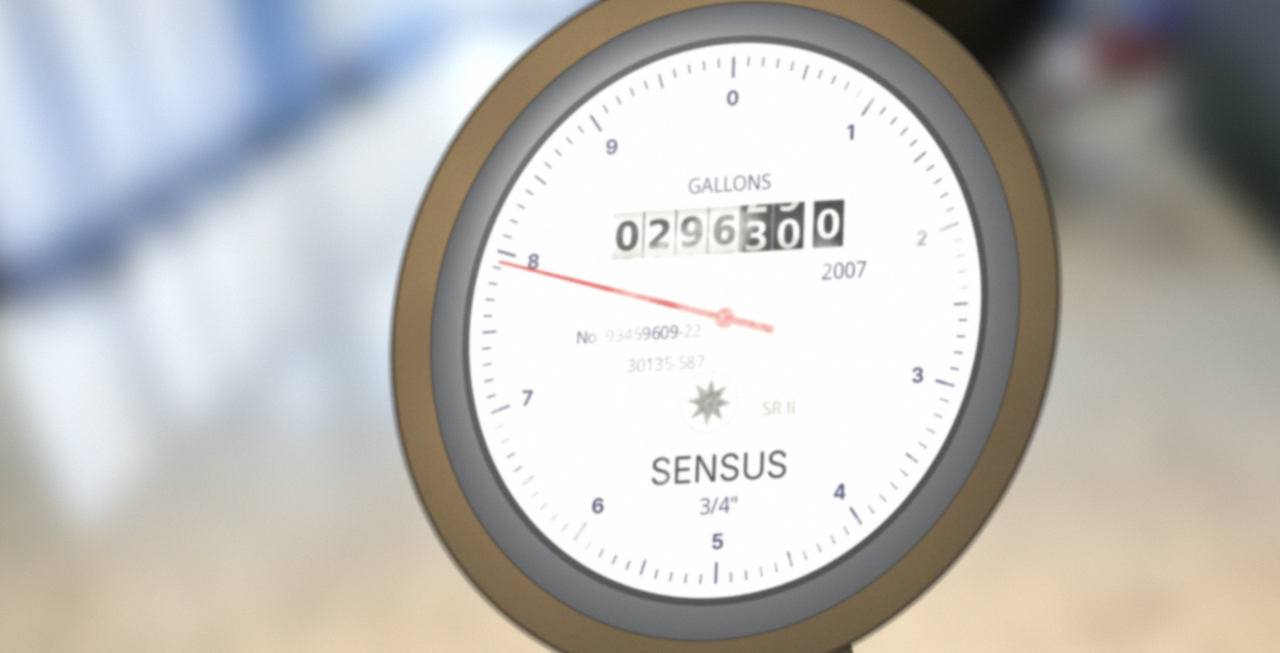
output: 296297.9 gal
